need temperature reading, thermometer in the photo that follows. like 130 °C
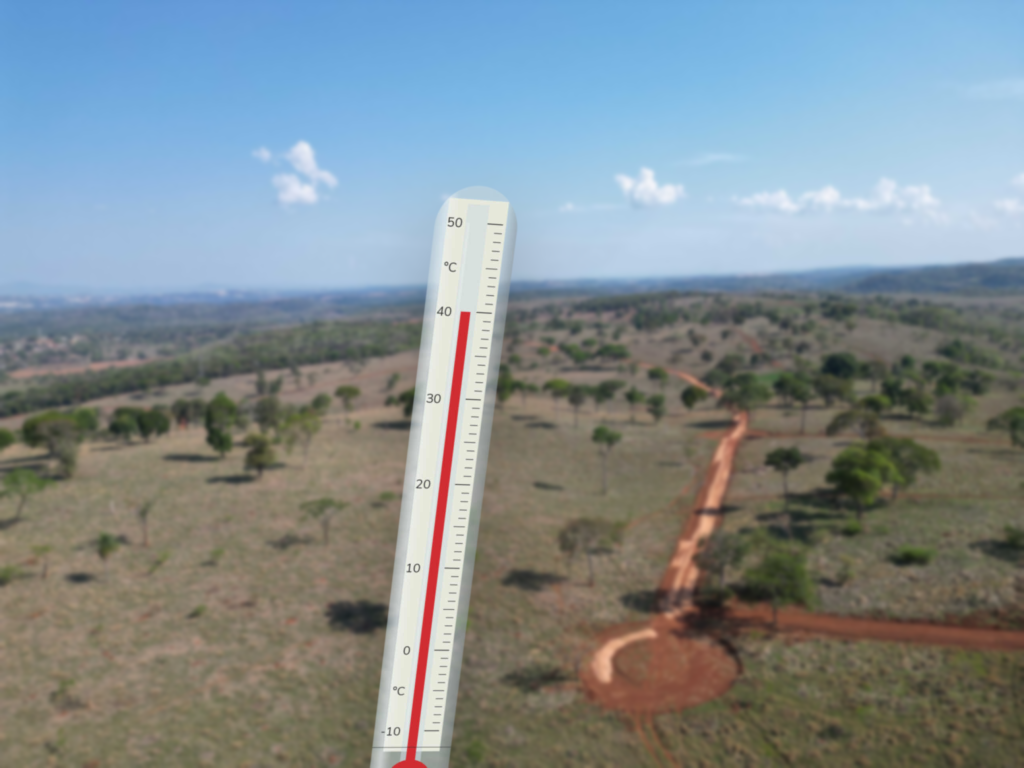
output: 40 °C
